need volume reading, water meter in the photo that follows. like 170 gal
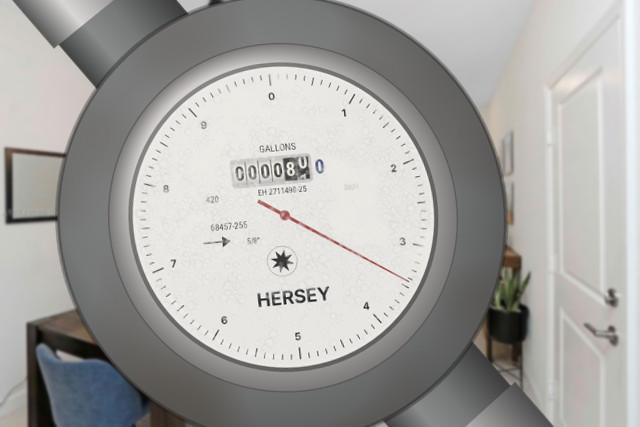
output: 803.4 gal
